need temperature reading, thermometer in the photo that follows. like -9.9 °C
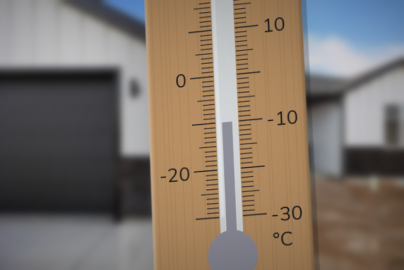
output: -10 °C
